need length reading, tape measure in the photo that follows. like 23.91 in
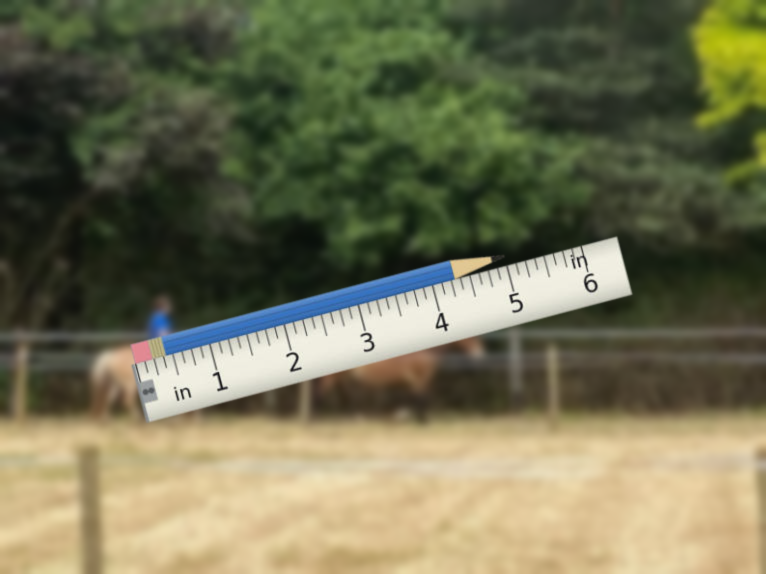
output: 5 in
